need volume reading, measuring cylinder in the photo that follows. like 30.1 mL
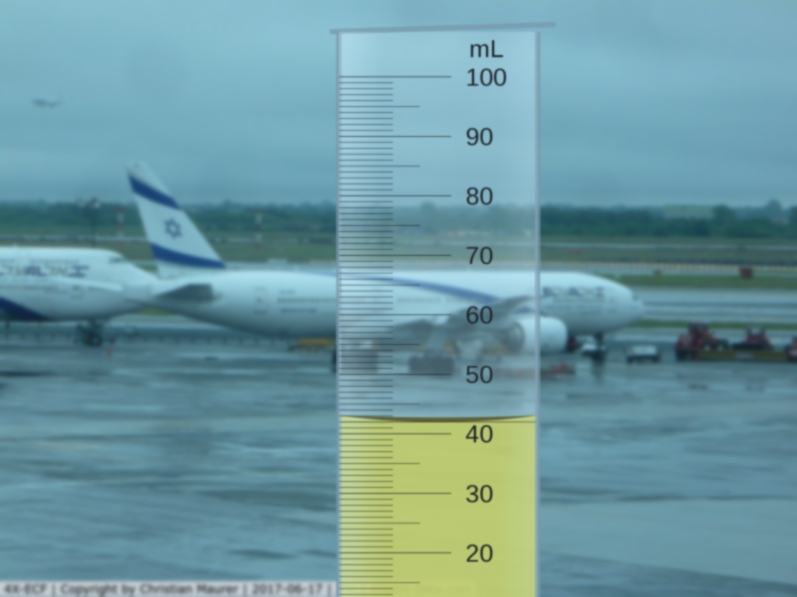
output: 42 mL
